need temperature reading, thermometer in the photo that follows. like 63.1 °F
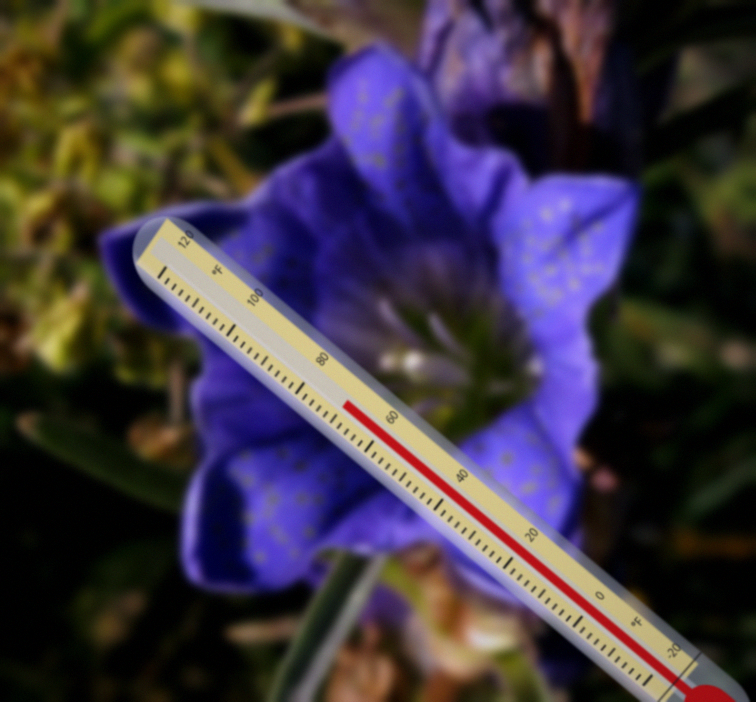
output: 70 °F
